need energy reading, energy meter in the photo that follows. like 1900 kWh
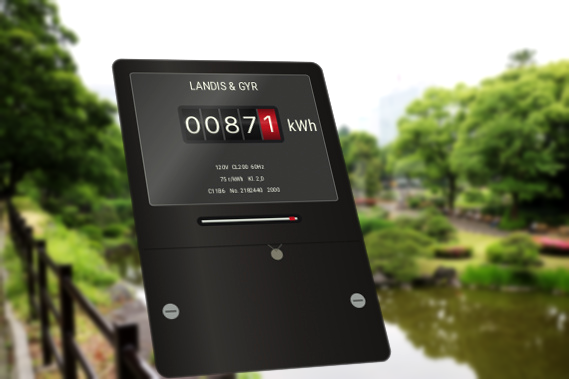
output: 87.1 kWh
